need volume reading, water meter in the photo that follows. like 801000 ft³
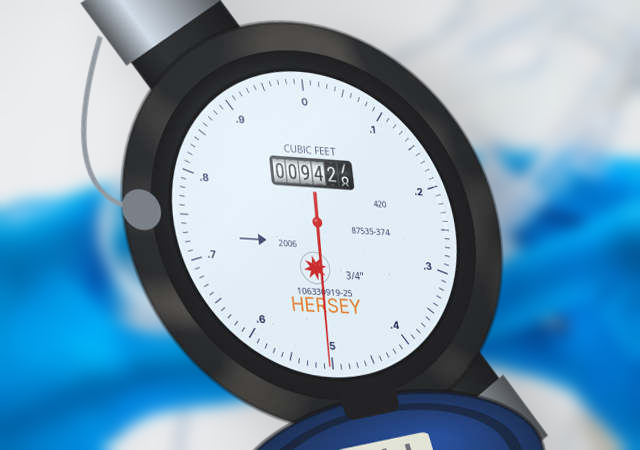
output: 9427.50 ft³
